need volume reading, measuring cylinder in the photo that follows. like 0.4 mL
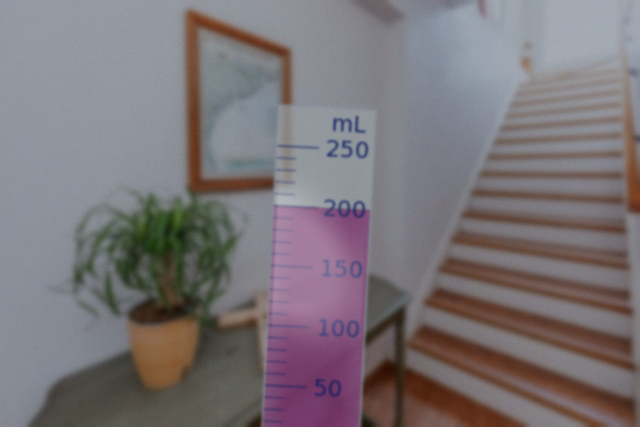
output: 200 mL
